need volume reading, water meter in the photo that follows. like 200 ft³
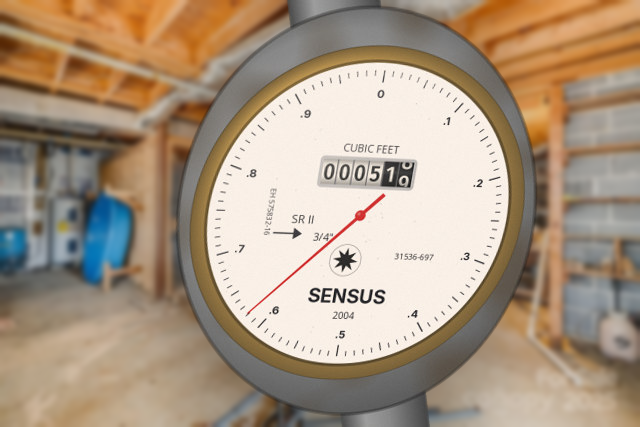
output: 518.62 ft³
